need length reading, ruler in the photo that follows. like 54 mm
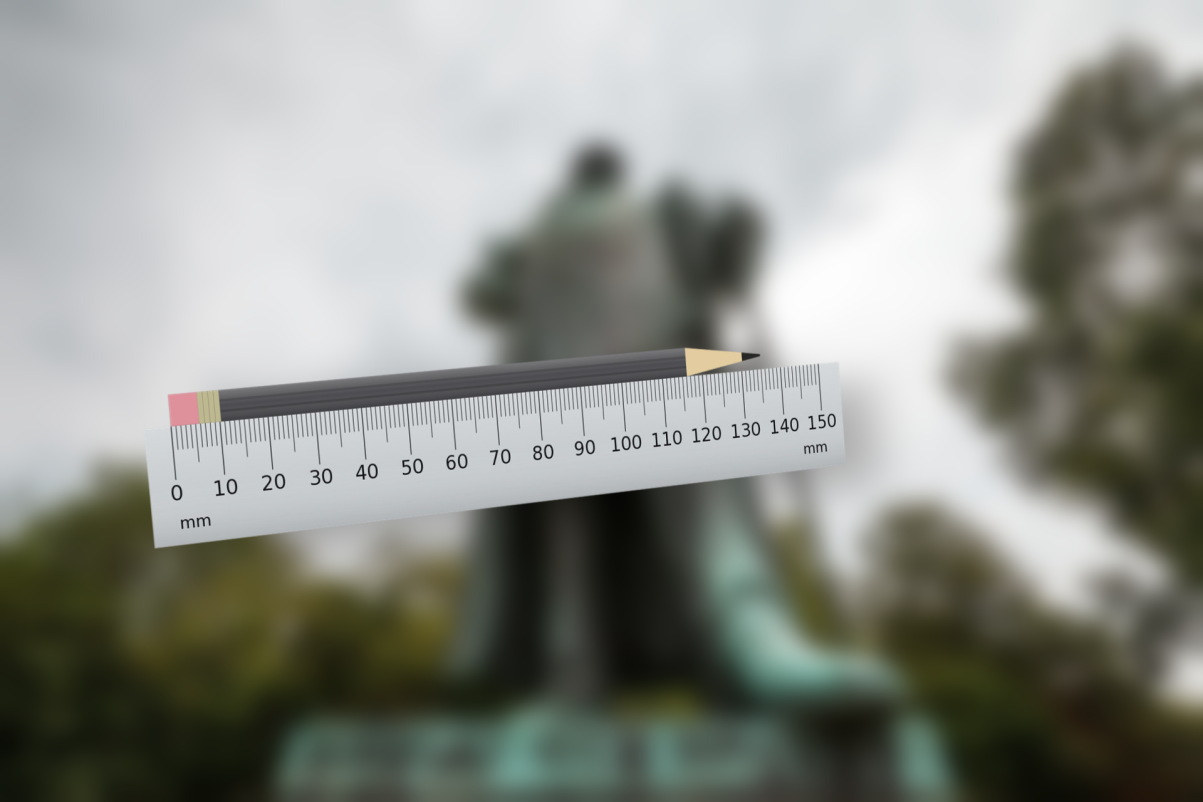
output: 135 mm
